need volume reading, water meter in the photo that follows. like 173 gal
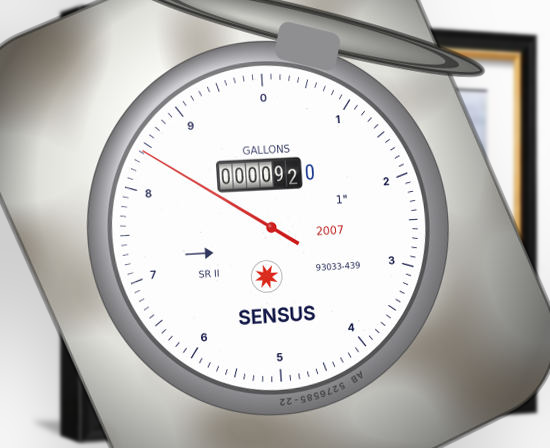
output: 918.4 gal
